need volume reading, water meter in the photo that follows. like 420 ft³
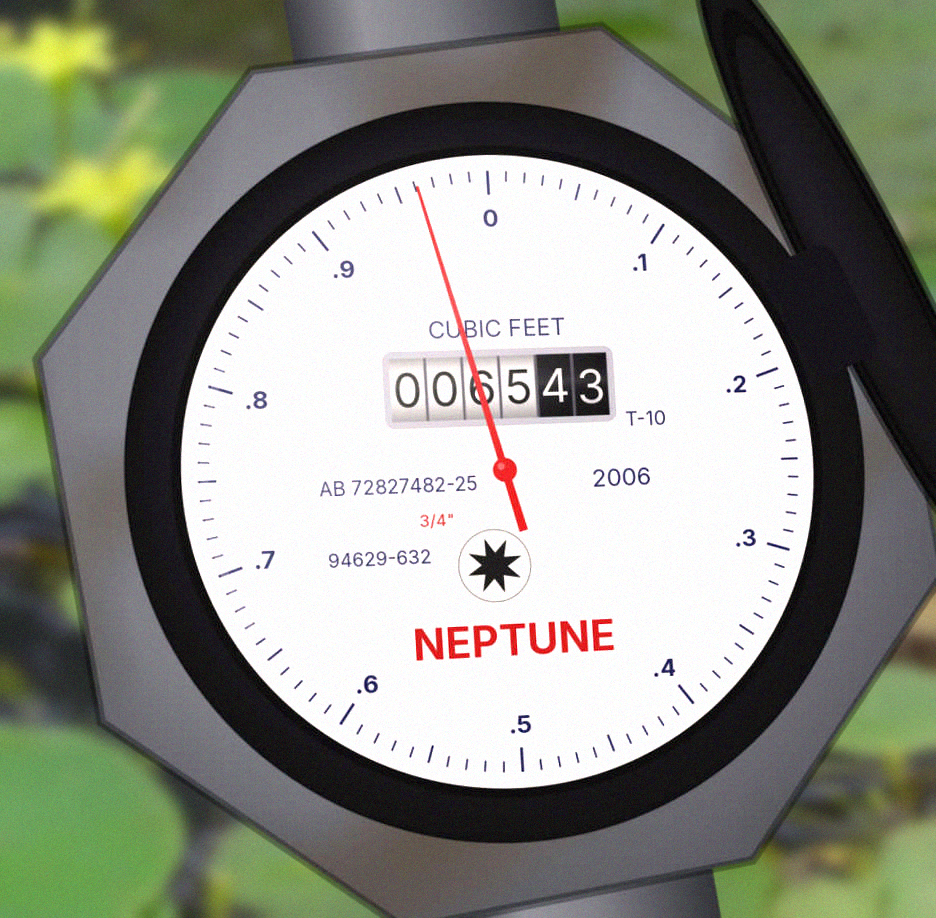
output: 6542.96 ft³
